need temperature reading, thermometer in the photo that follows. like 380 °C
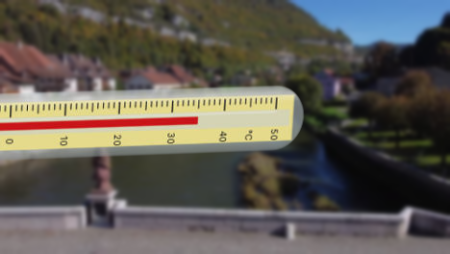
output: 35 °C
